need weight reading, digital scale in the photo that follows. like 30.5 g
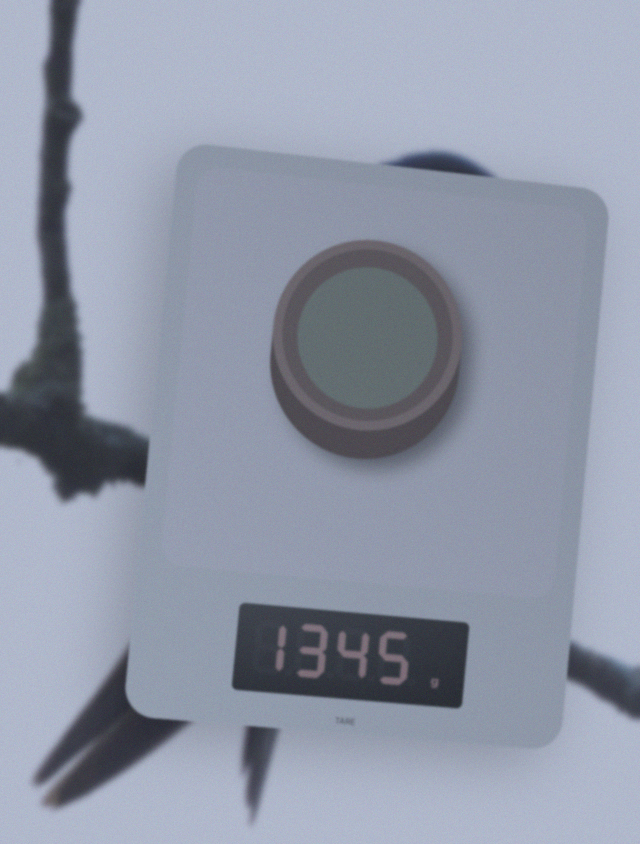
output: 1345 g
